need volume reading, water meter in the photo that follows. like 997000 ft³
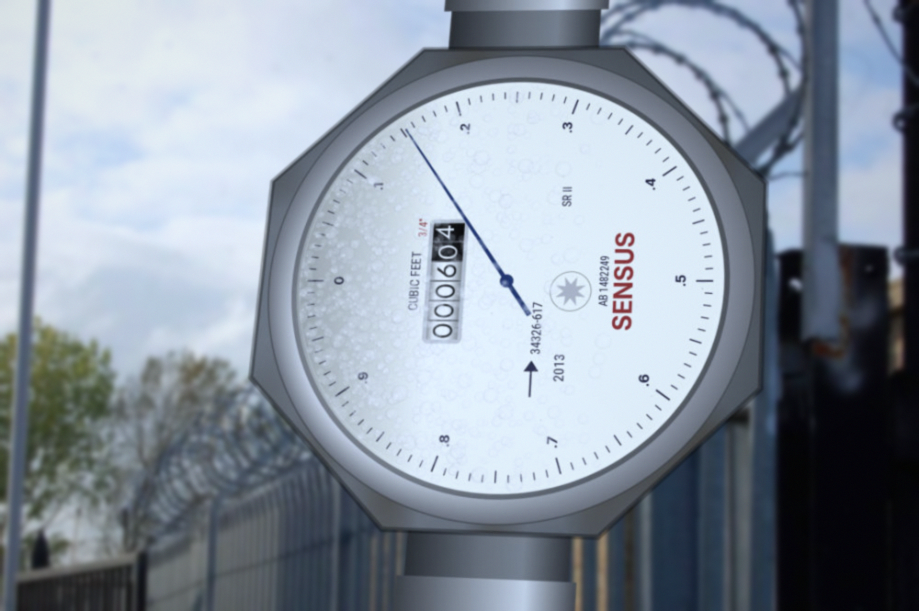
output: 604.15 ft³
